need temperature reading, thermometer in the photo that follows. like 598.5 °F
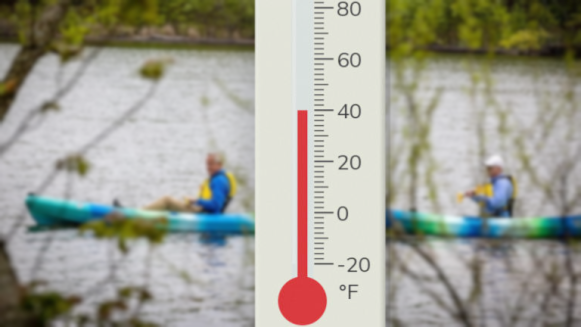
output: 40 °F
